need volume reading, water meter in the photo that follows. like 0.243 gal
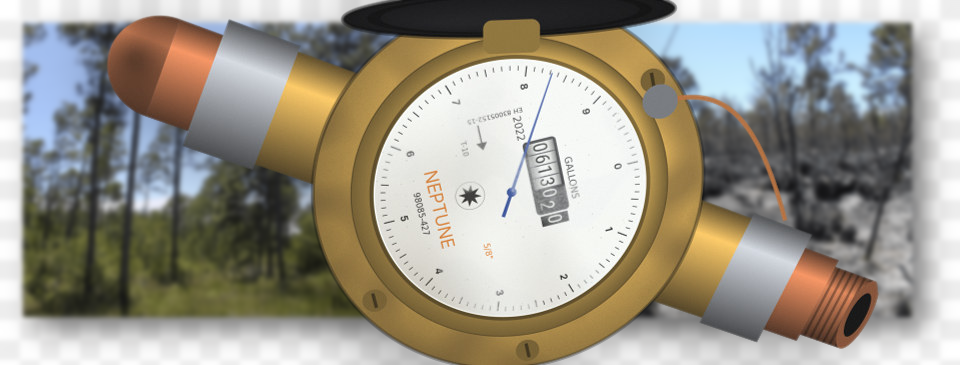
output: 613018.3 gal
